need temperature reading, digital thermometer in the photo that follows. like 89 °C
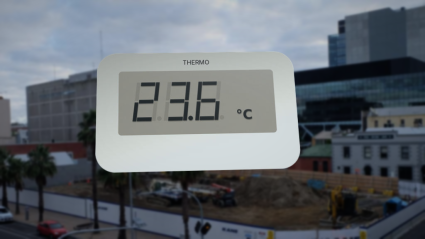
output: 23.6 °C
